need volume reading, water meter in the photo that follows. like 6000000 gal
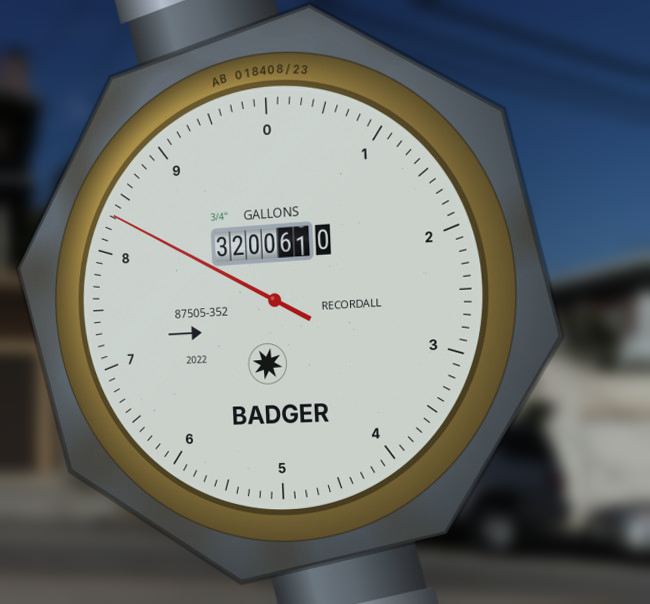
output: 3200608.3 gal
